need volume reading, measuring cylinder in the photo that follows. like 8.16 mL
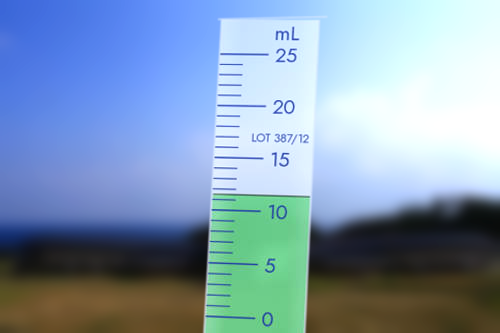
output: 11.5 mL
